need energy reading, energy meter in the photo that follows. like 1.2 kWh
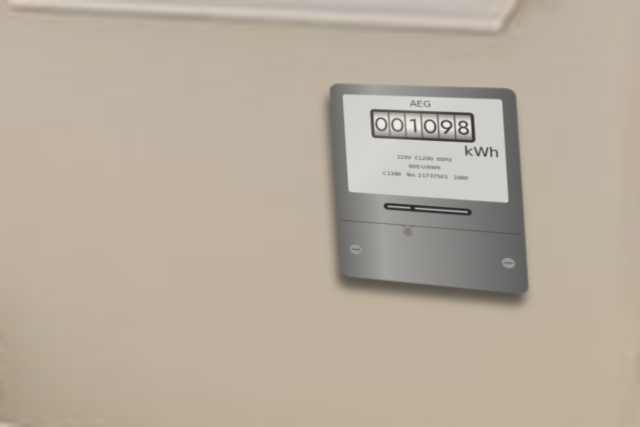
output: 1098 kWh
